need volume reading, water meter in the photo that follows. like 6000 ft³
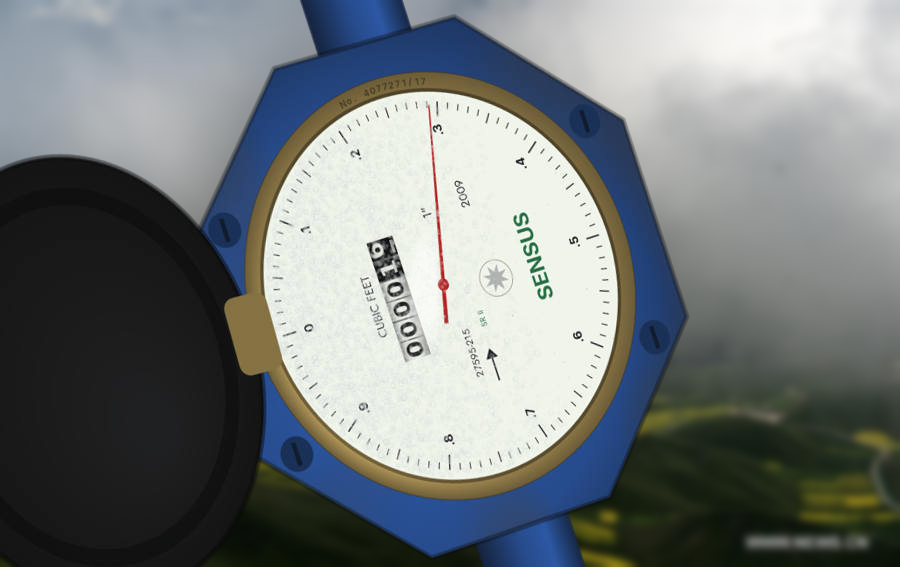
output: 16.29 ft³
